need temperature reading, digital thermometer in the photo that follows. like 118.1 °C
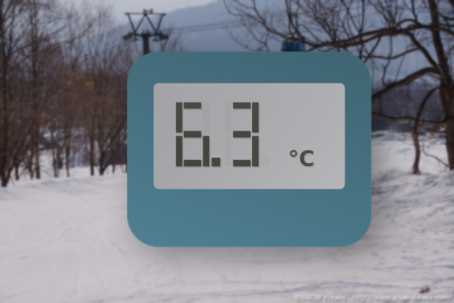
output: 6.3 °C
